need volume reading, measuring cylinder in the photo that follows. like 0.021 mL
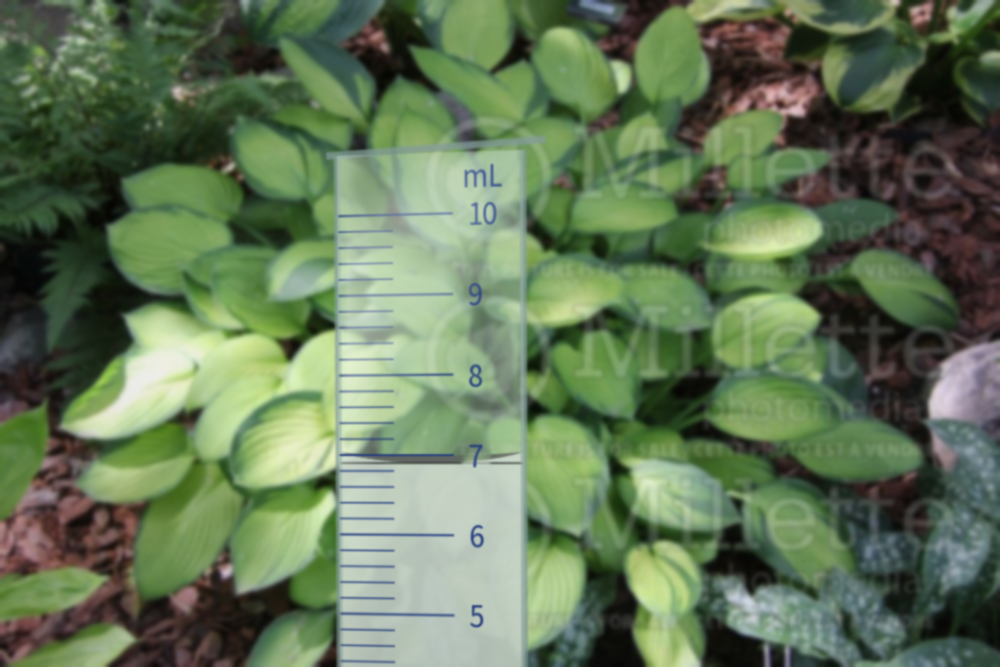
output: 6.9 mL
